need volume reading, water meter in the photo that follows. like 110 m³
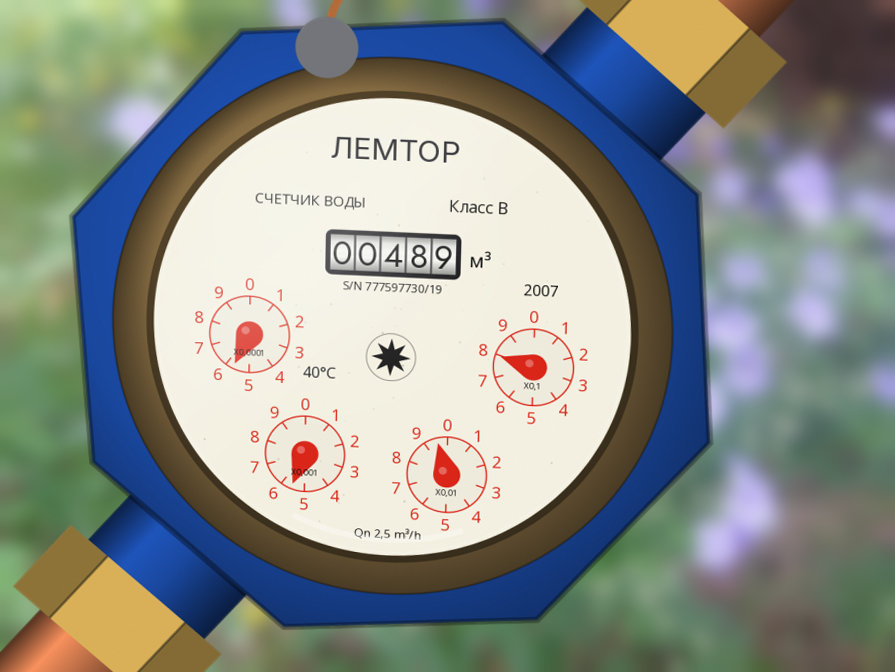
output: 489.7955 m³
